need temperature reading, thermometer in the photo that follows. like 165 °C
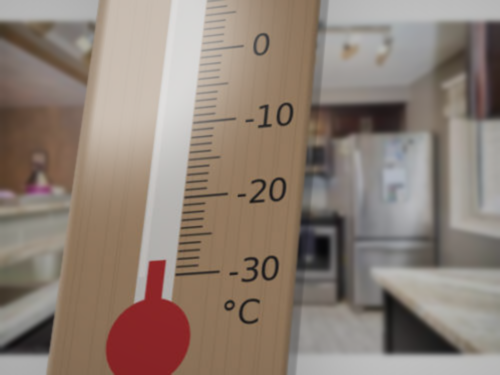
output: -28 °C
